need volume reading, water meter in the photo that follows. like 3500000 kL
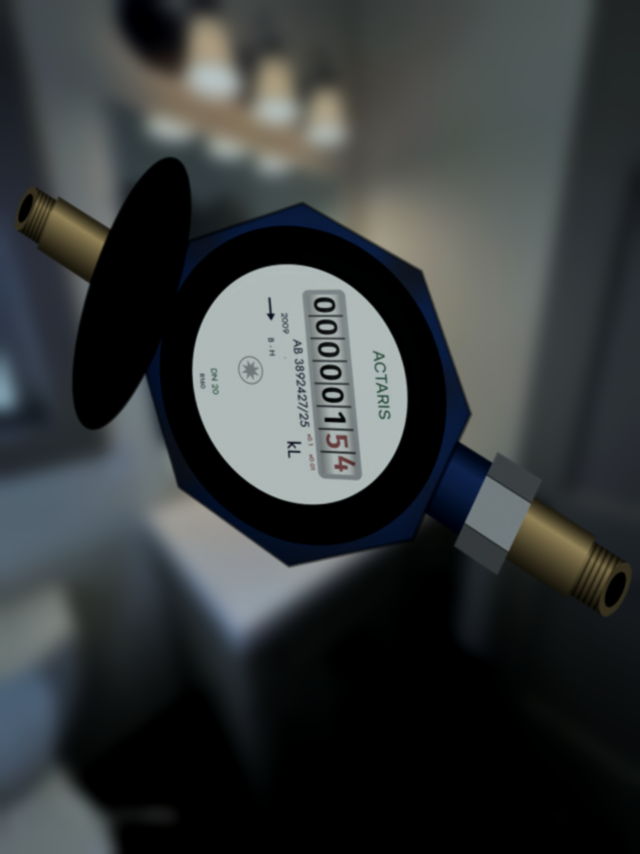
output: 1.54 kL
